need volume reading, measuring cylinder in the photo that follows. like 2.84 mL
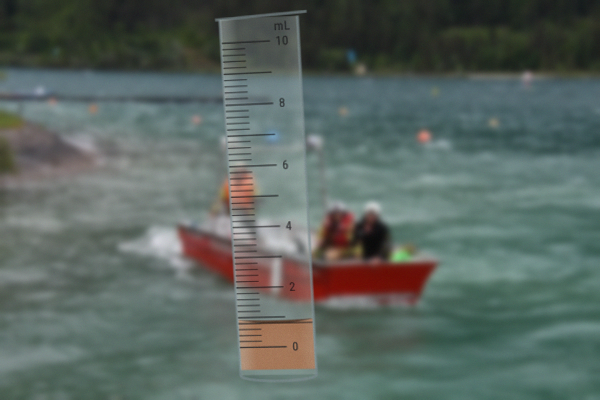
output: 0.8 mL
